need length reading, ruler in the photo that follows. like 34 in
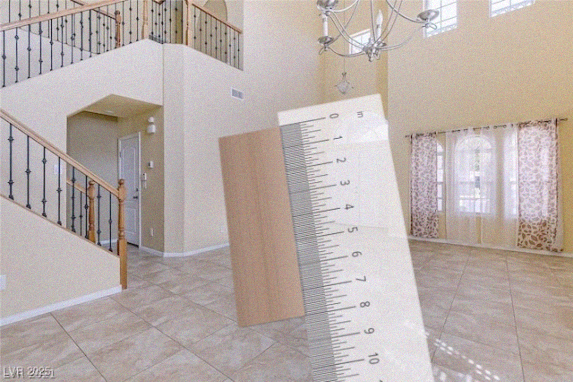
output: 8 in
